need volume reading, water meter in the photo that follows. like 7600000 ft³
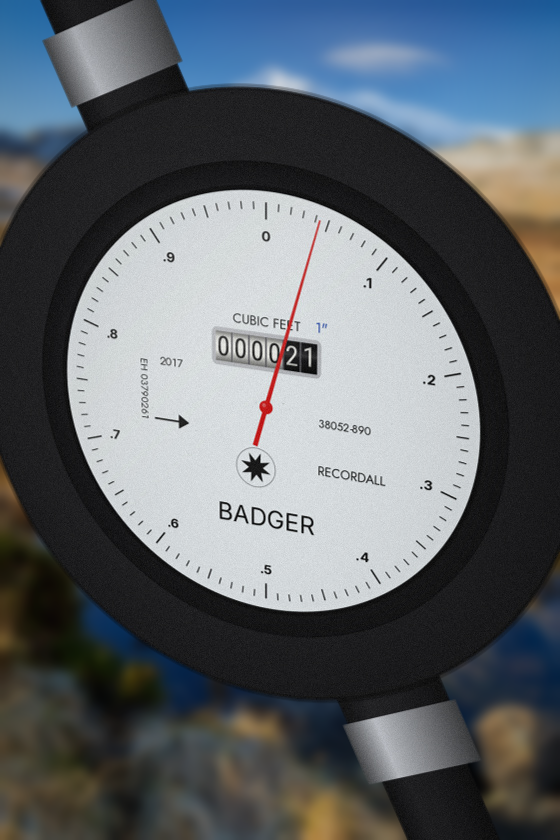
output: 21.04 ft³
